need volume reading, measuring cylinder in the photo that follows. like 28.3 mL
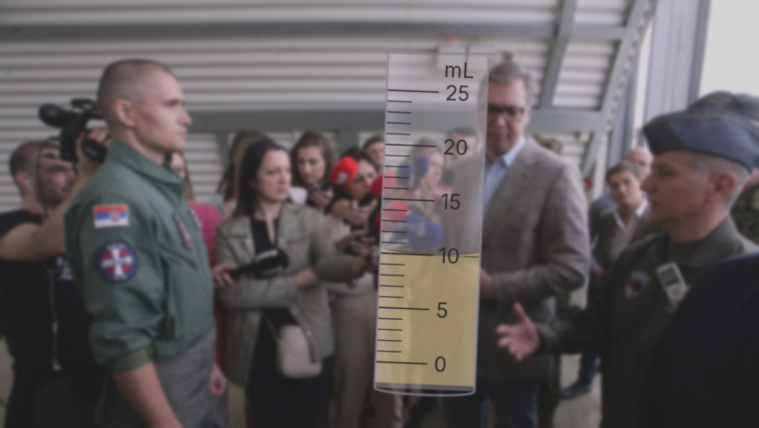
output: 10 mL
